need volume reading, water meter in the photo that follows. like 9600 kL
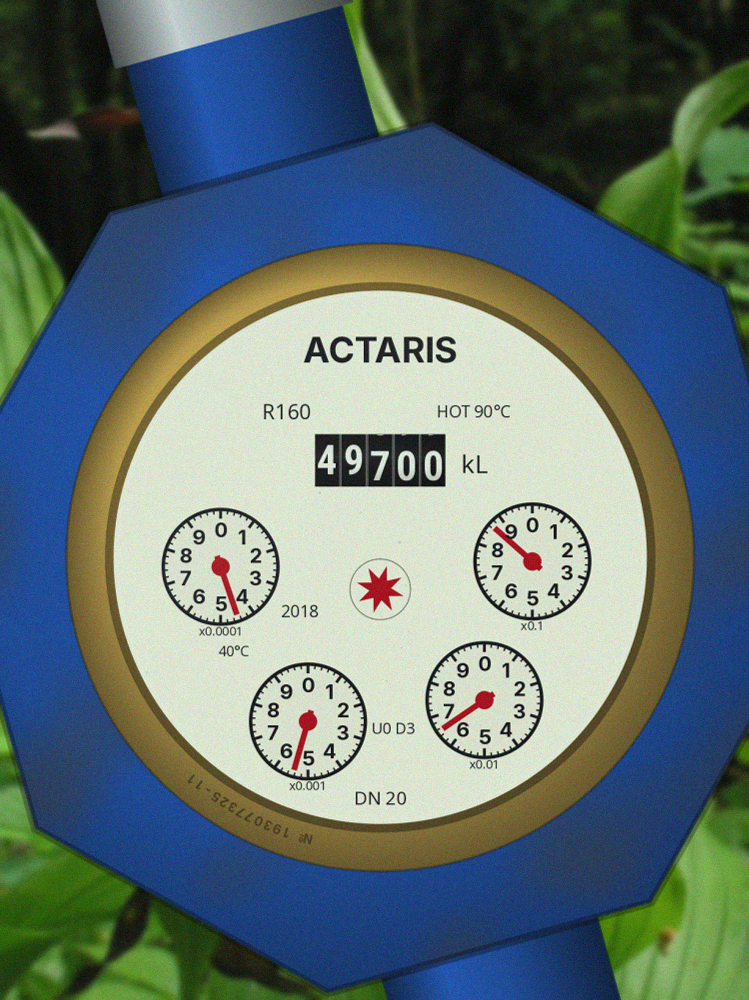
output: 49699.8654 kL
